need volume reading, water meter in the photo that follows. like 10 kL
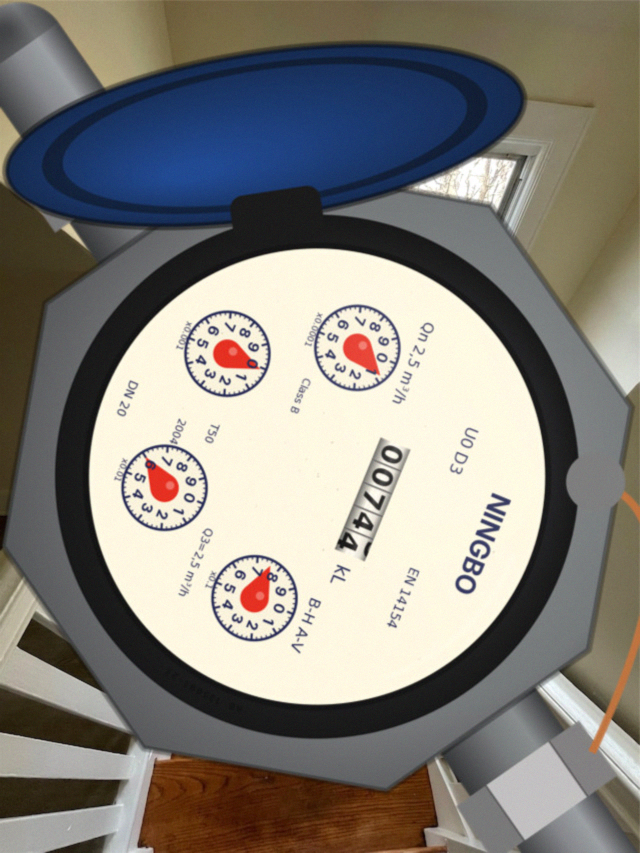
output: 743.7600 kL
